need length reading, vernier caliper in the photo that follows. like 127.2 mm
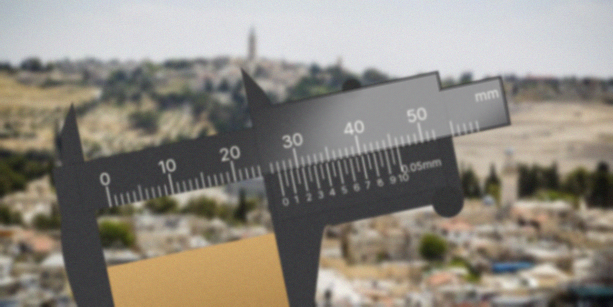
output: 27.0 mm
